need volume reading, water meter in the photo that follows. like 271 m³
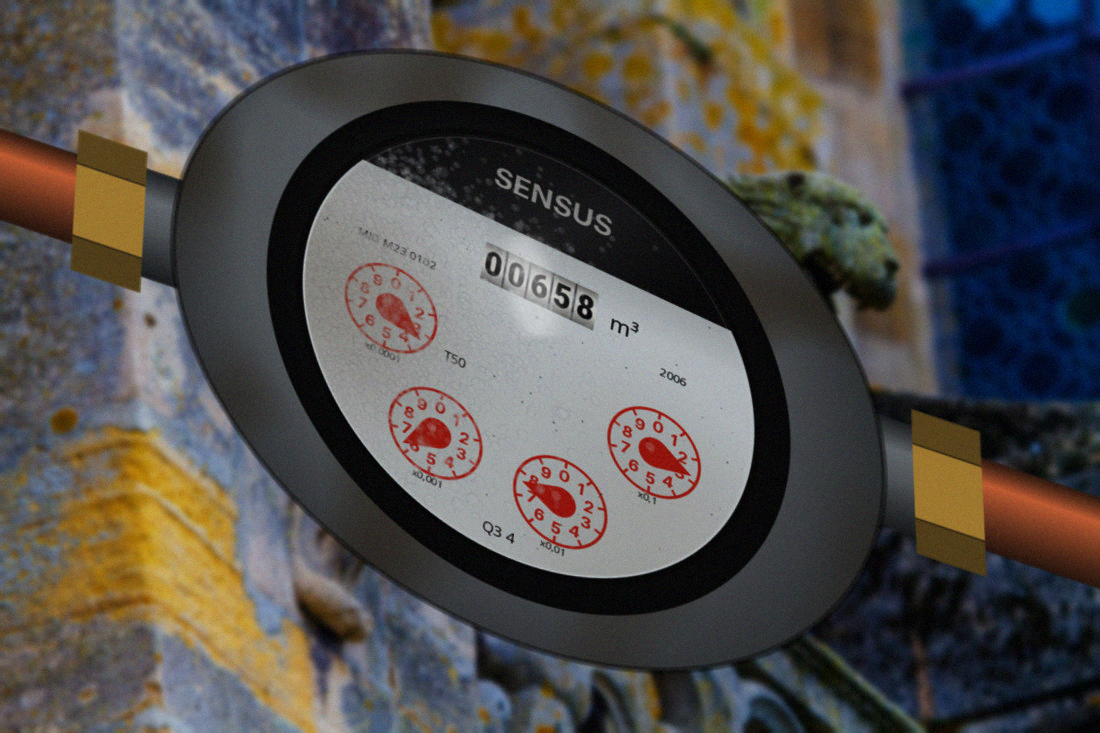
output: 658.2763 m³
